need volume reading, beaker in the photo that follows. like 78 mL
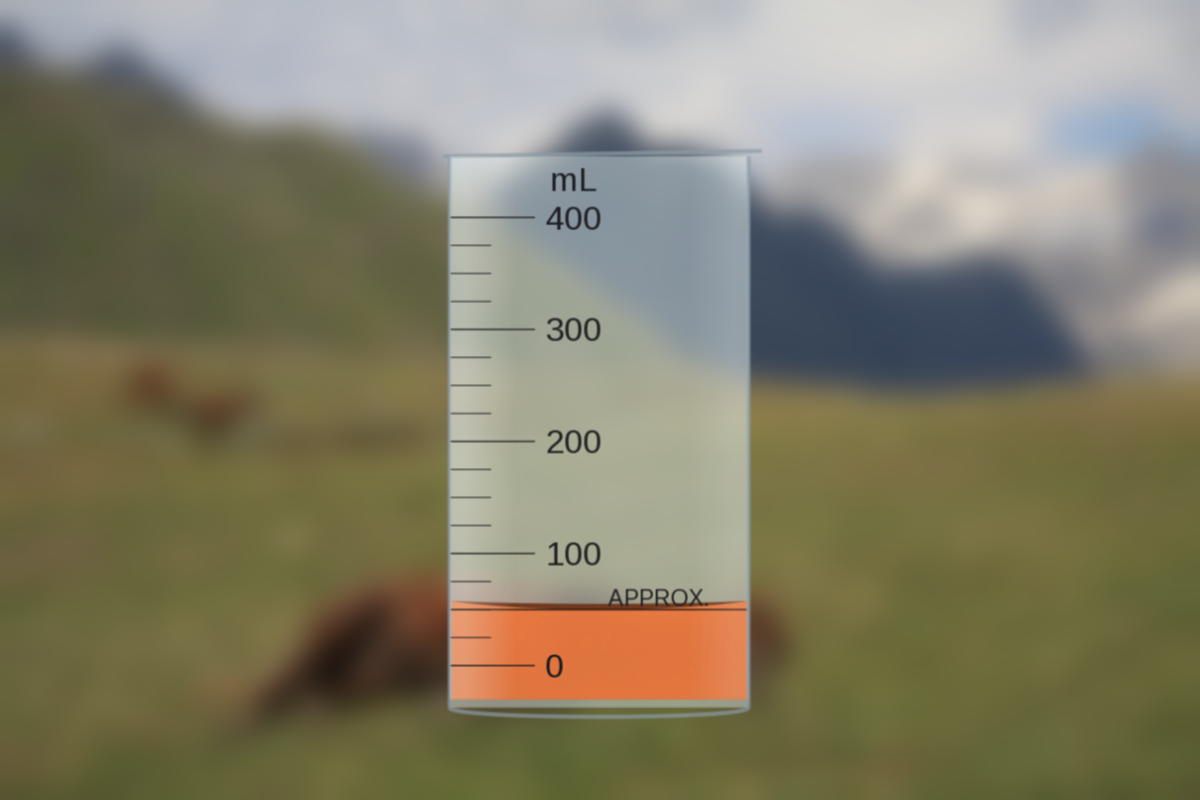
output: 50 mL
